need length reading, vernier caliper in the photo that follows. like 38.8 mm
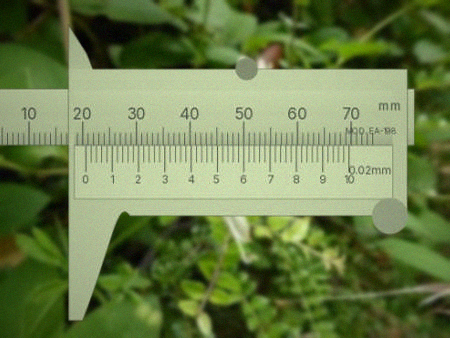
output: 20.6 mm
